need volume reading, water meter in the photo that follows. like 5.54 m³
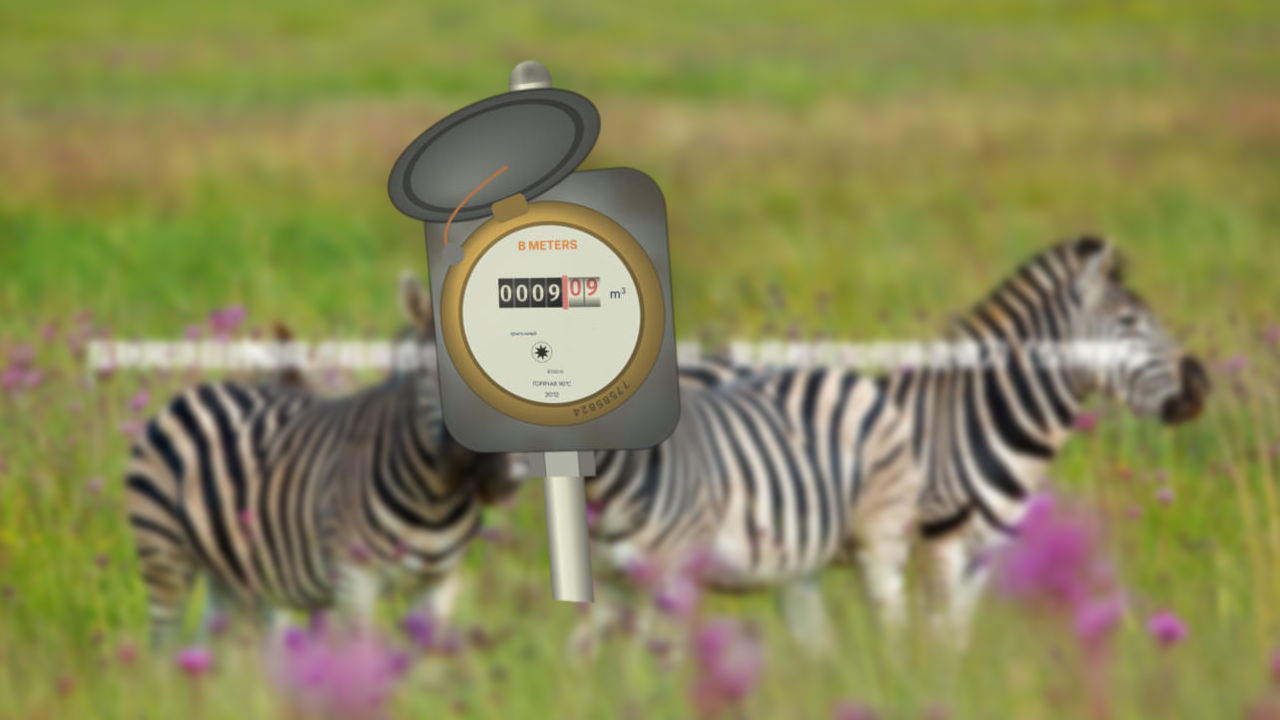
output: 9.09 m³
